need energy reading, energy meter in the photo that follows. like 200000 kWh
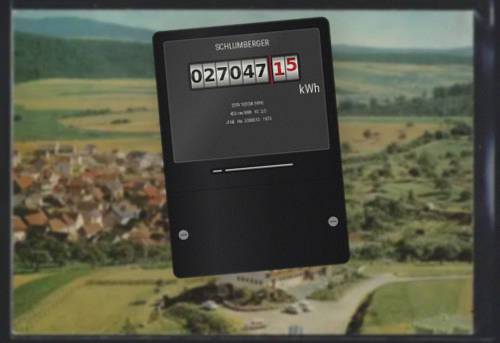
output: 27047.15 kWh
